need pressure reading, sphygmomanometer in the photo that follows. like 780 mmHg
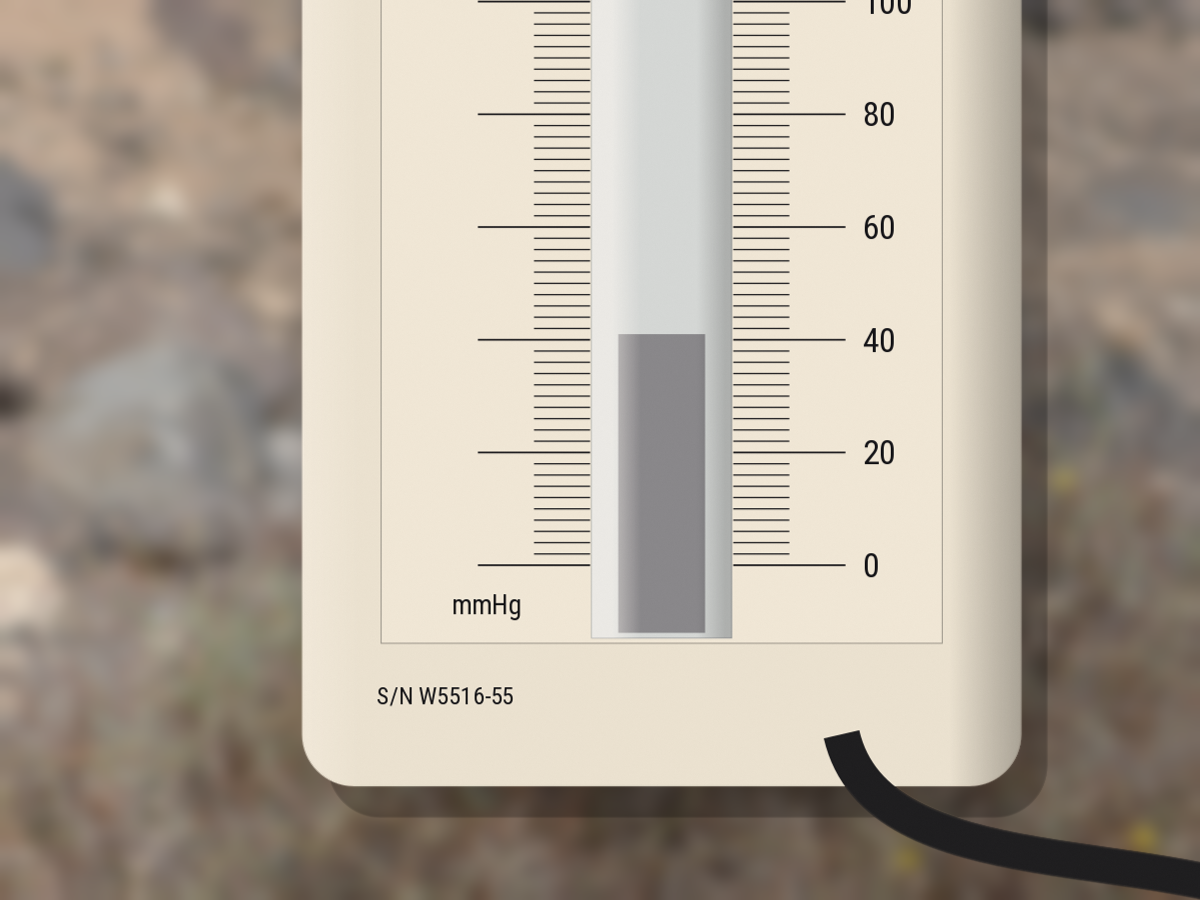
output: 41 mmHg
